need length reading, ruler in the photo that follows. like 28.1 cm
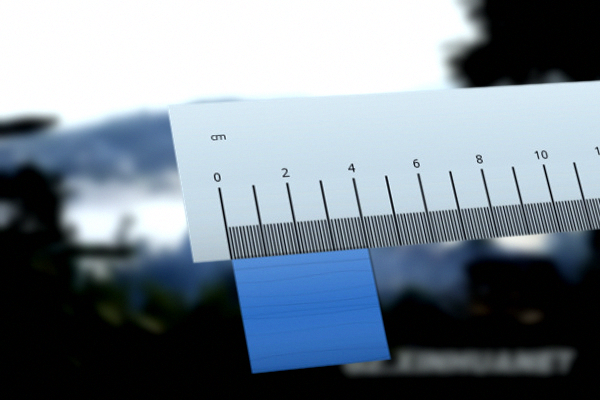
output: 4 cm
